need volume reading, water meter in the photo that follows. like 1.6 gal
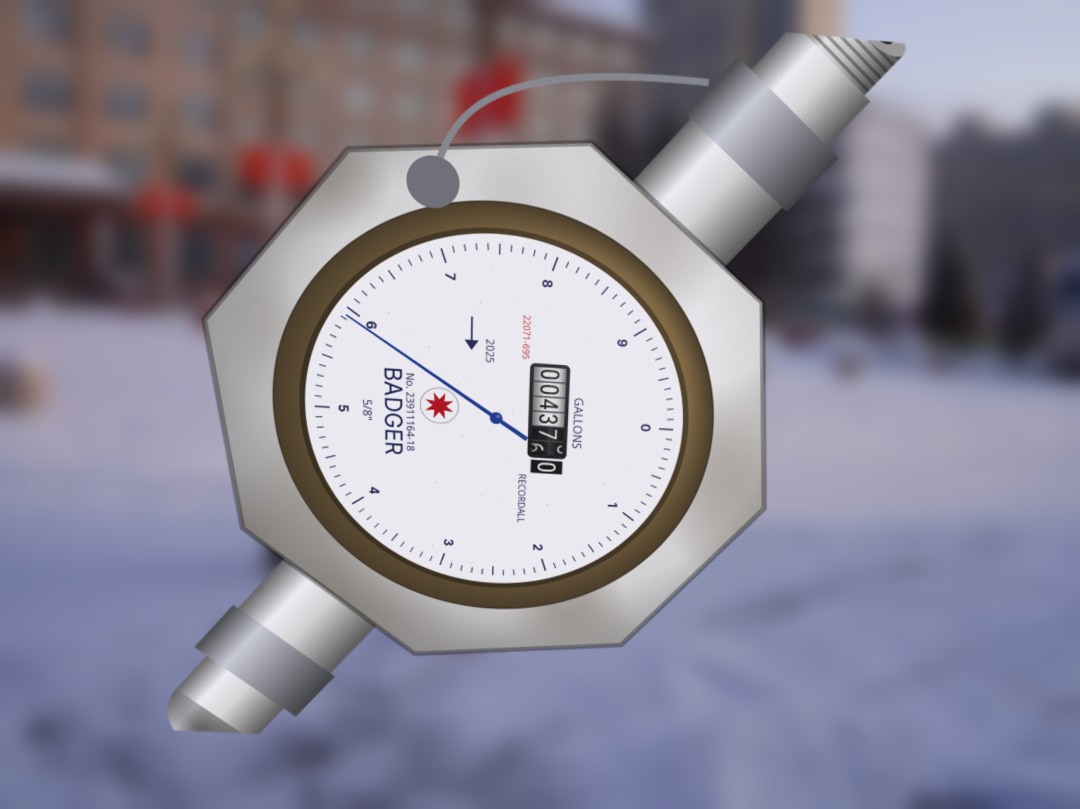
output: 43755.9 gal
